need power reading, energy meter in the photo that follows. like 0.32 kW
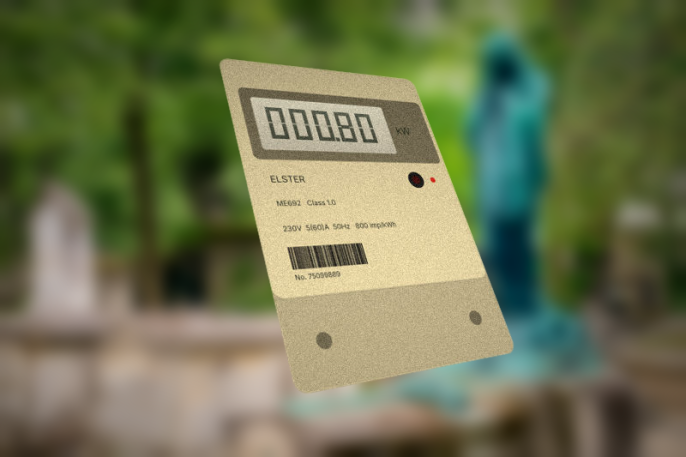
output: 0.80 kW
